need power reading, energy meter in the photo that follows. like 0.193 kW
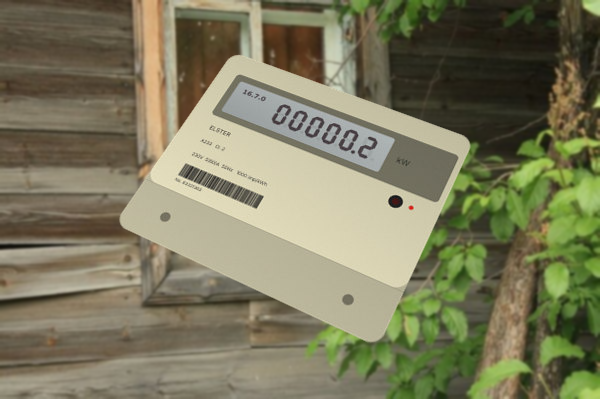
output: 0.2 kW
